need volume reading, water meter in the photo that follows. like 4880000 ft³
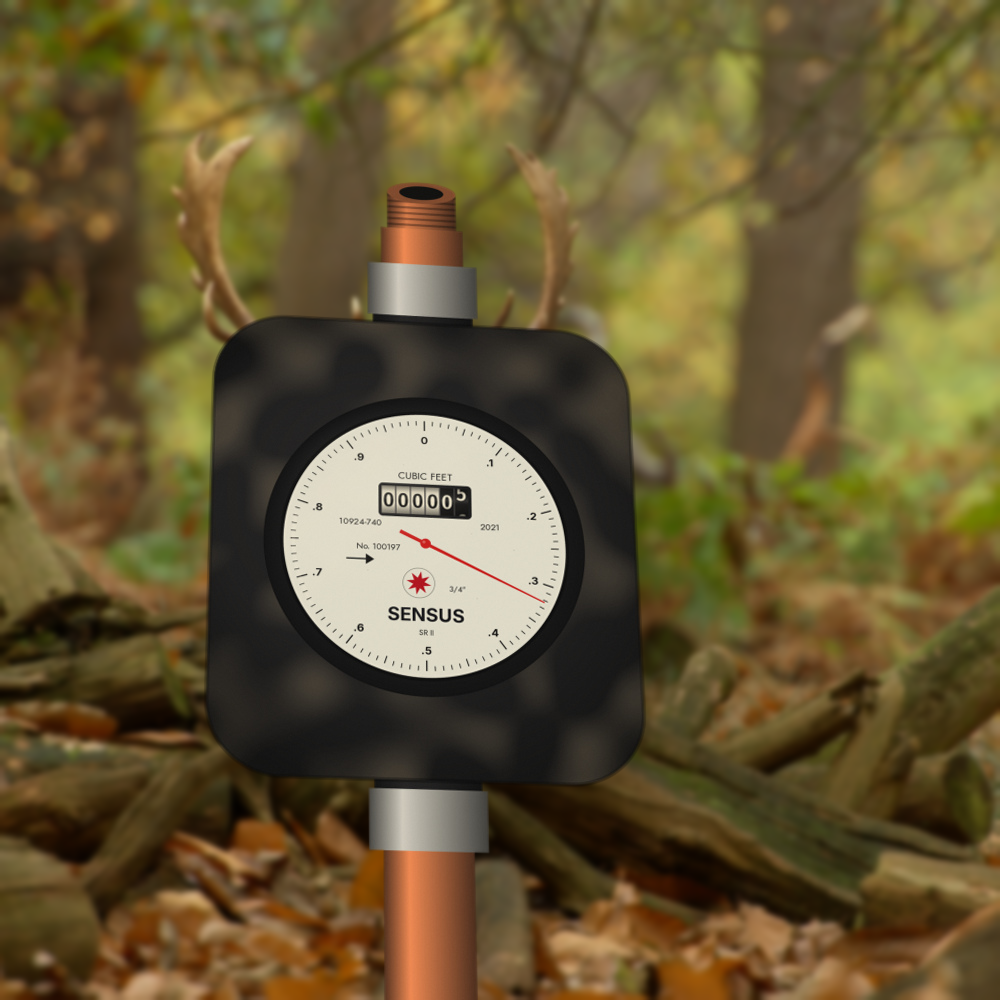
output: 5.32 ft³
